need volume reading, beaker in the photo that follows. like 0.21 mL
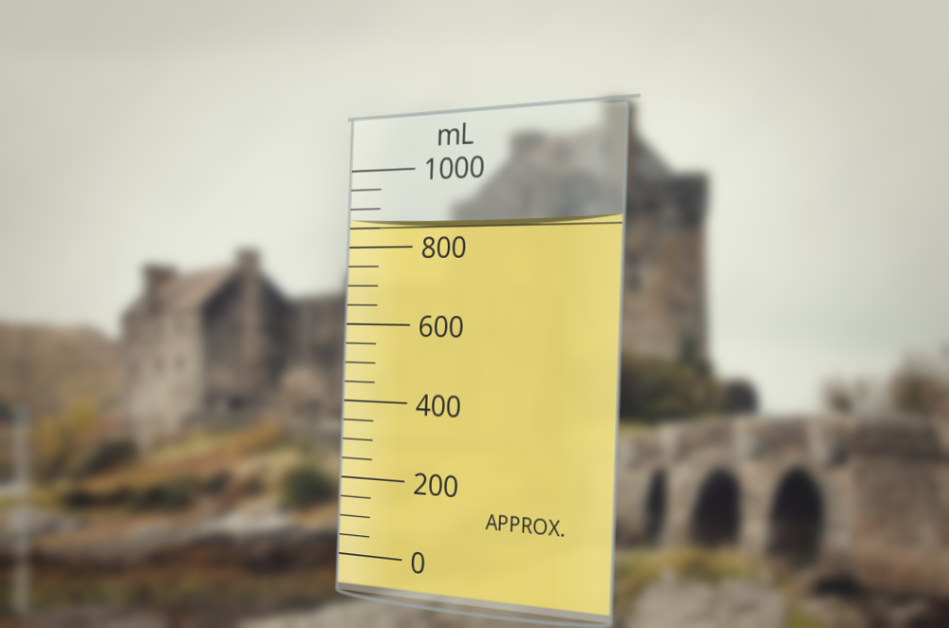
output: 850 mL
